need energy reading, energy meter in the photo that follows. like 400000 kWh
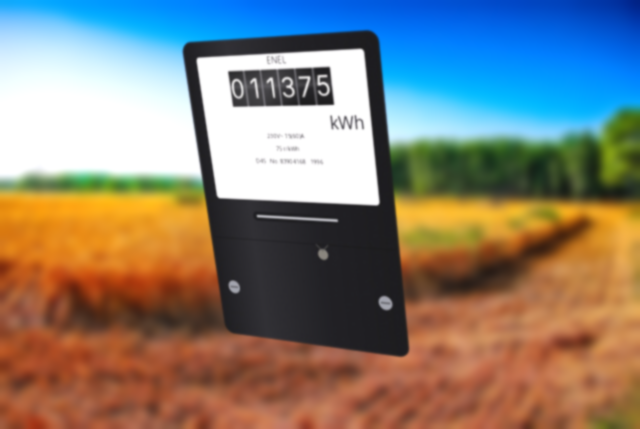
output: 11375 kWh
